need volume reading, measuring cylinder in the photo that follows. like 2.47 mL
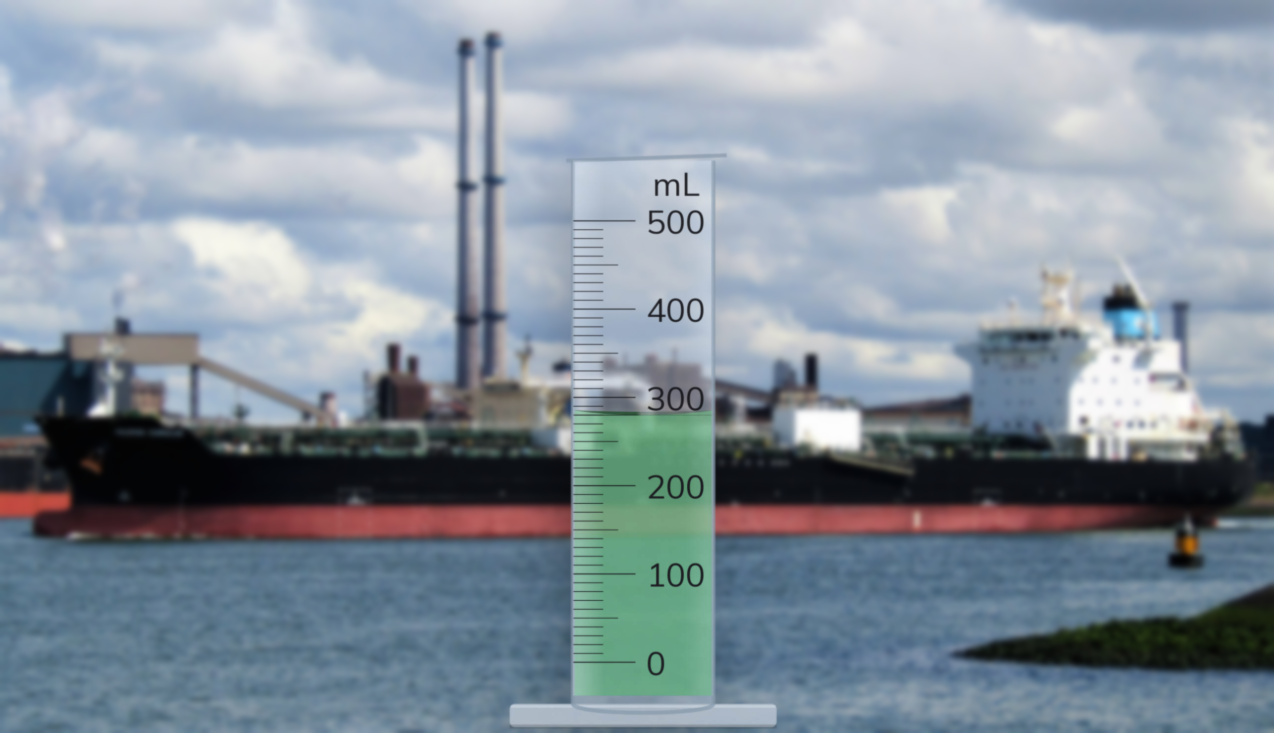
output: 280 mL
